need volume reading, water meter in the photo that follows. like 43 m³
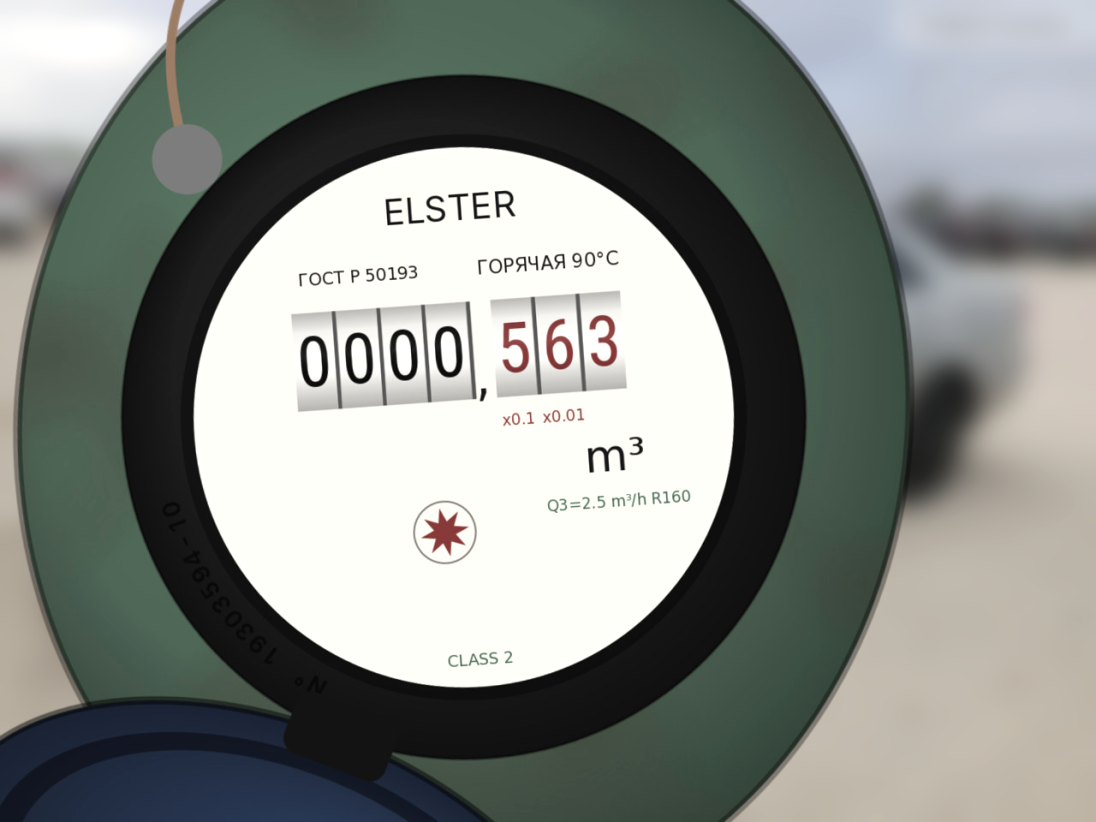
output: 0.563 m³
